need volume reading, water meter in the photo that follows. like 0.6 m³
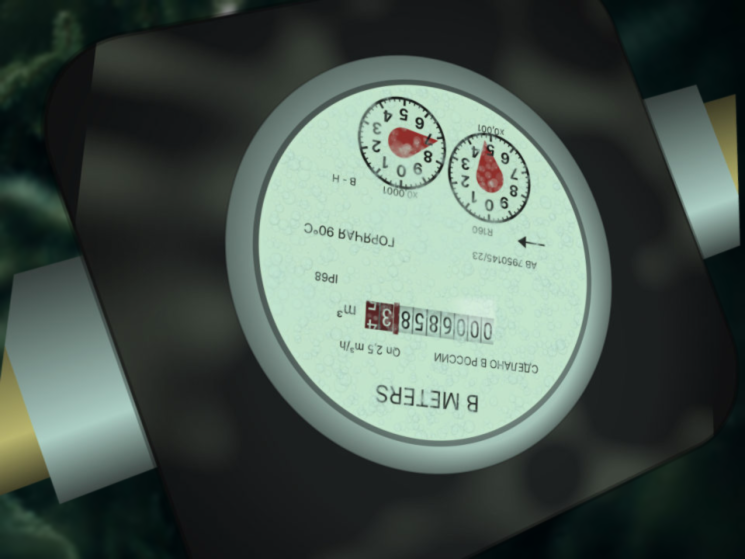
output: 6858.3447 m³
